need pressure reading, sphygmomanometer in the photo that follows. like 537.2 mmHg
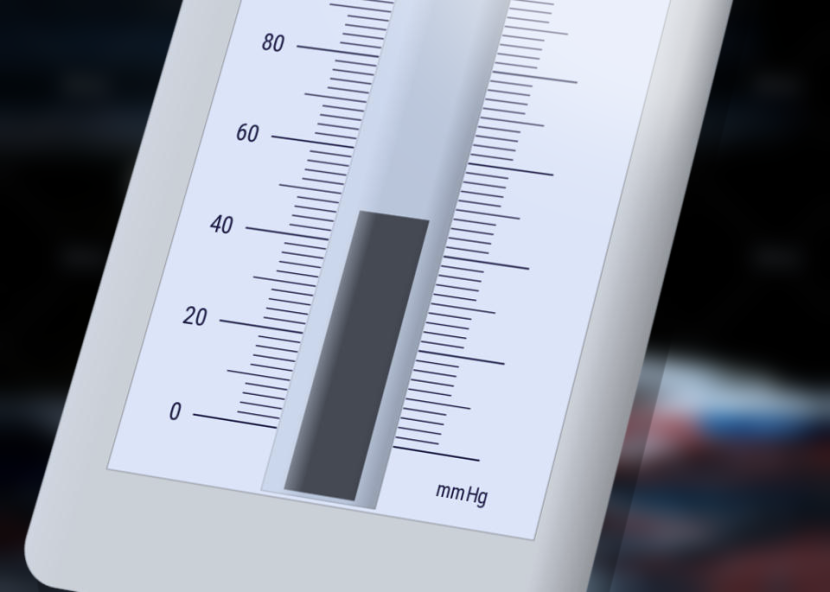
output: 47 mmHg
